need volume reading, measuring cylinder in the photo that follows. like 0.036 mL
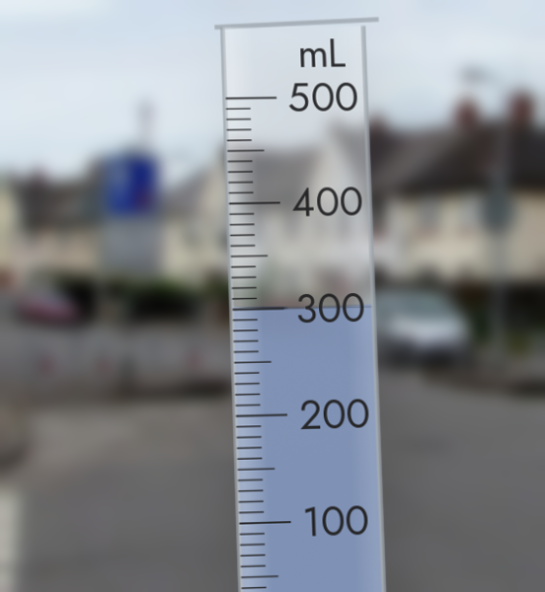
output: 300 mL
